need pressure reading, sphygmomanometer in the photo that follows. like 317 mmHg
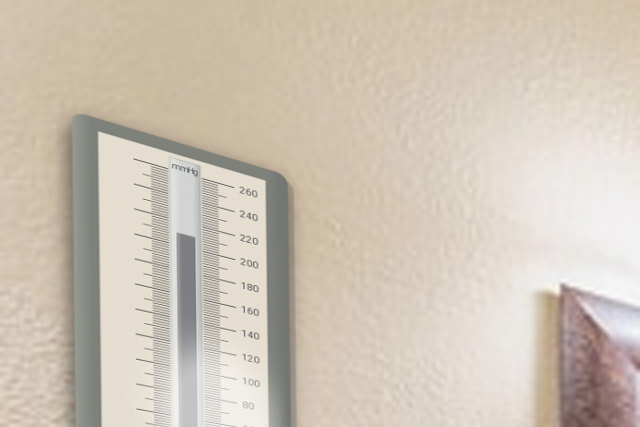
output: 210 mmHg
